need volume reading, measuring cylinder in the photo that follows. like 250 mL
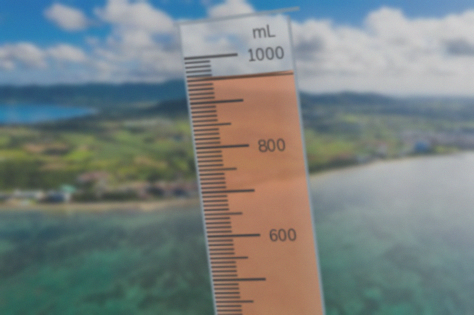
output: 950 mL
